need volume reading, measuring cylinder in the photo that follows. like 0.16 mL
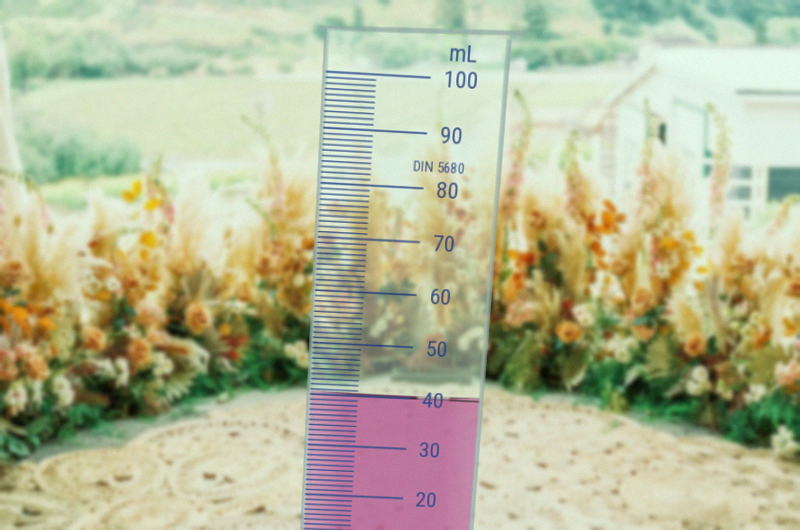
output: 40 mL
